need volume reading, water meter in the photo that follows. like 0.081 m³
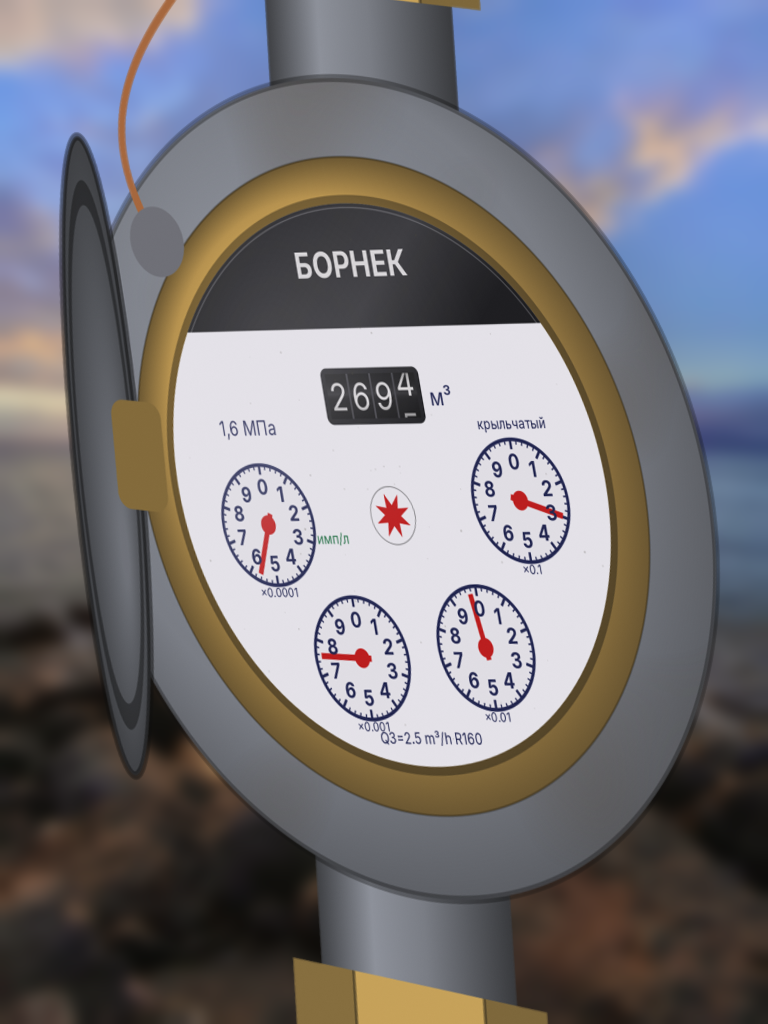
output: 2694.2975 m³
